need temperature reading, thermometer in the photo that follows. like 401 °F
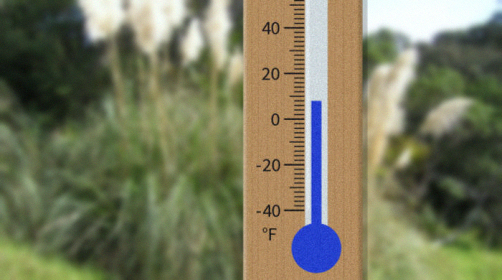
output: 8 °F
